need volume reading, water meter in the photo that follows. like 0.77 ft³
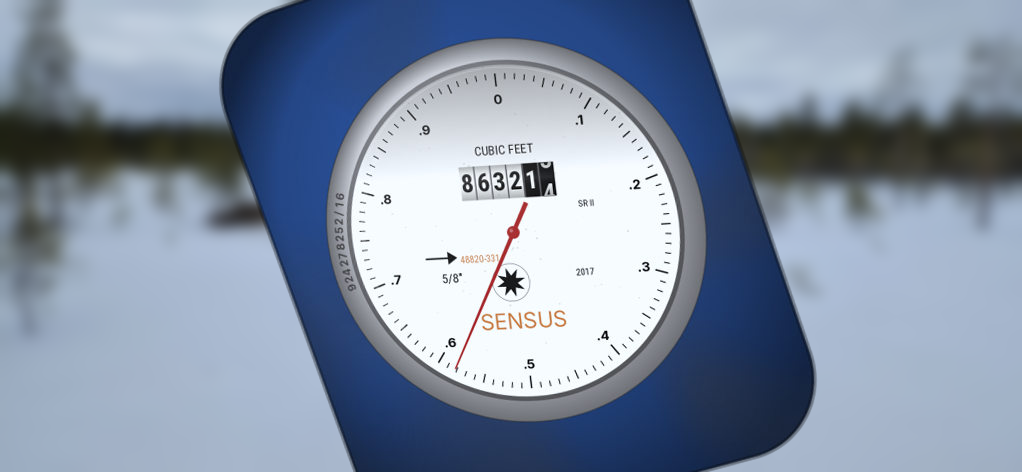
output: 863213.58 ft³
